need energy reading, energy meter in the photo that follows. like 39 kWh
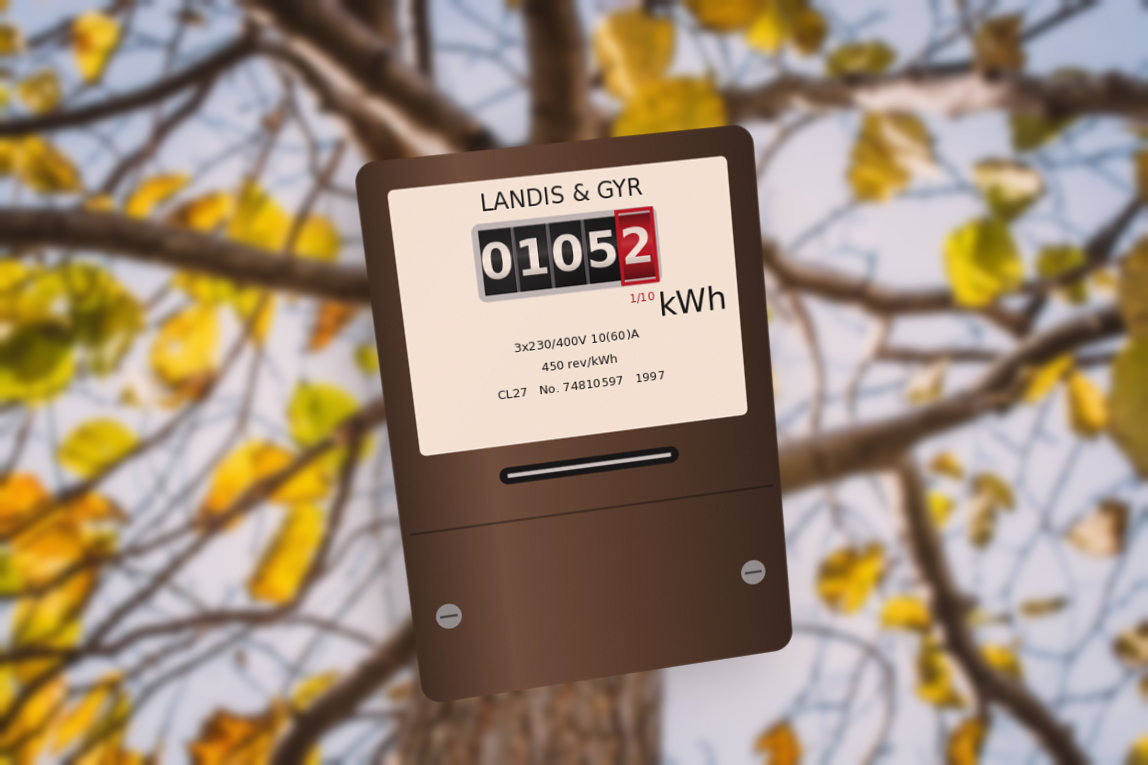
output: 105.2 kWh
